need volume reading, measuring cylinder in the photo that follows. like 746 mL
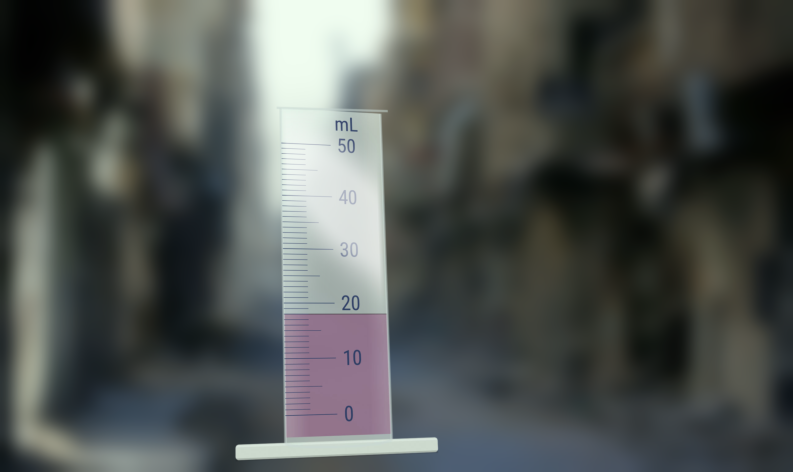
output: 18 mL
